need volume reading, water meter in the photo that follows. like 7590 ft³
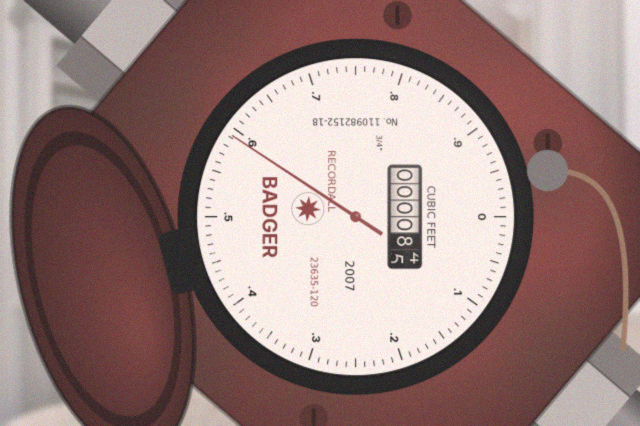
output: 84.59 ft³
